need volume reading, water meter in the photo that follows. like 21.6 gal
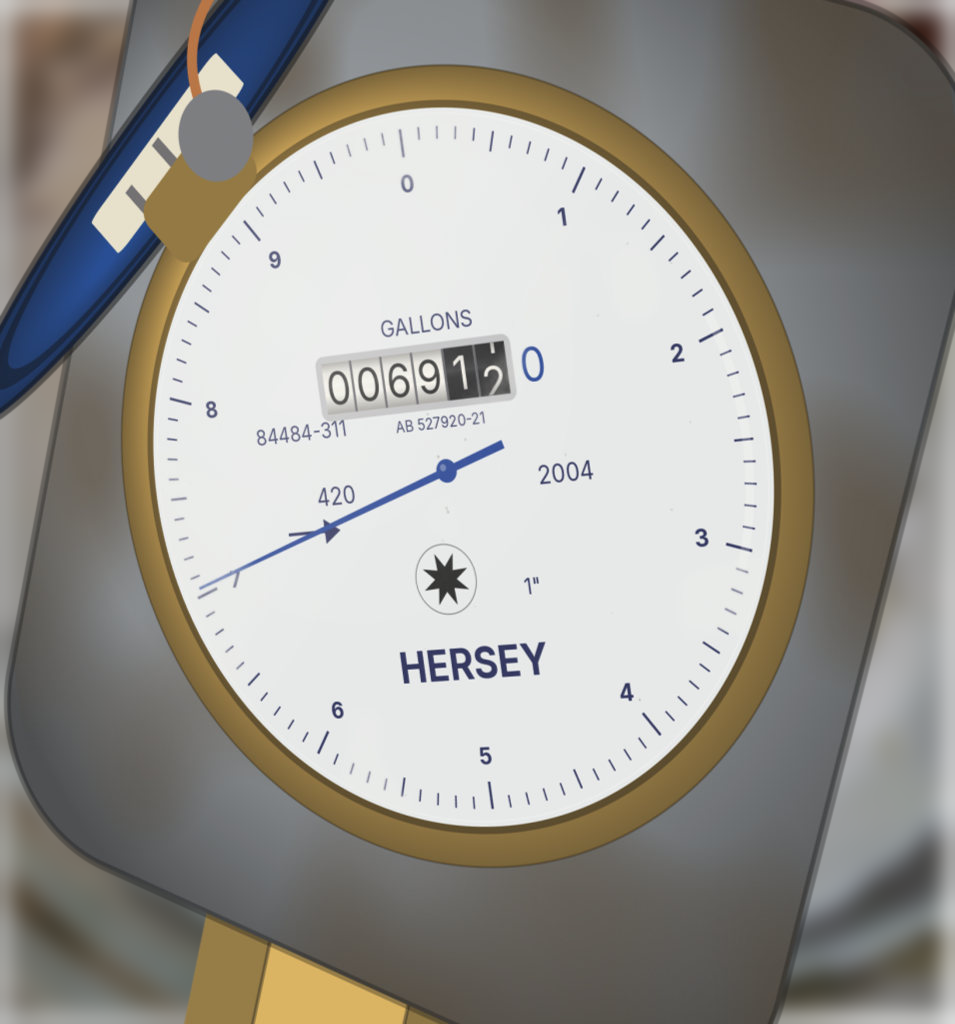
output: 69117.0 gal
